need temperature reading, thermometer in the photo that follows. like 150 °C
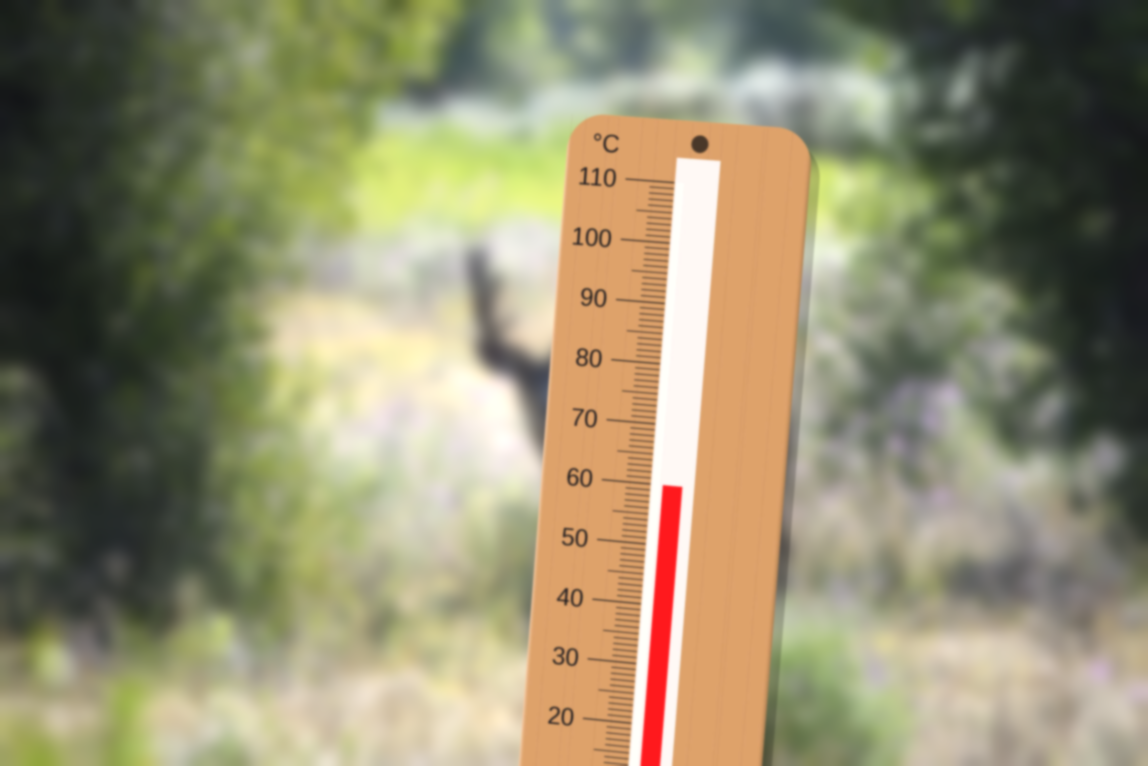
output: 60 °C
